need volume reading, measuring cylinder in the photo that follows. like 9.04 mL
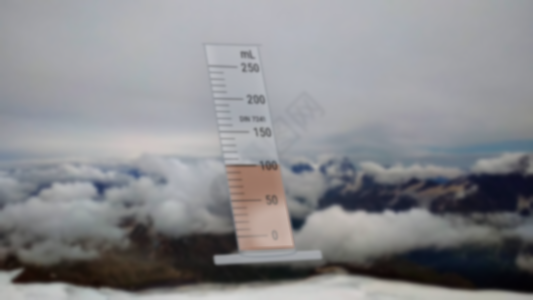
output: 100 mL
